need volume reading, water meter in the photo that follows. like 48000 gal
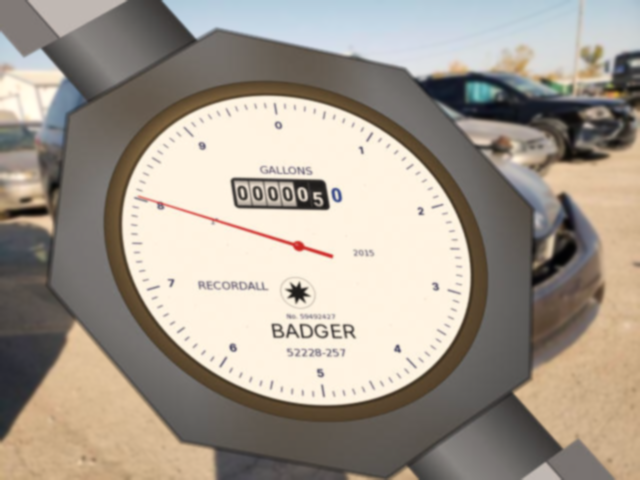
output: 48.0 gal
